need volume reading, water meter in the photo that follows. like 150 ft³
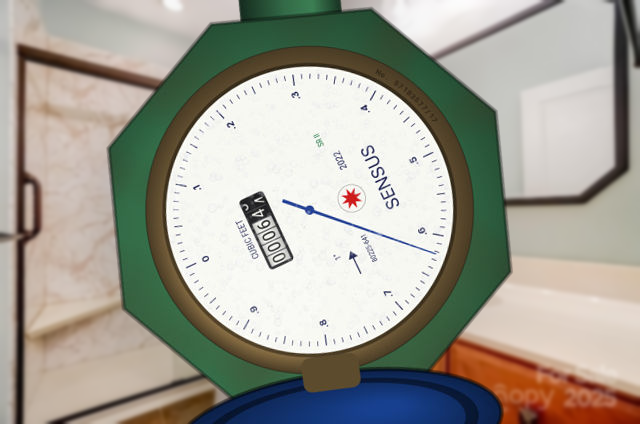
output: 643.62 ft³
